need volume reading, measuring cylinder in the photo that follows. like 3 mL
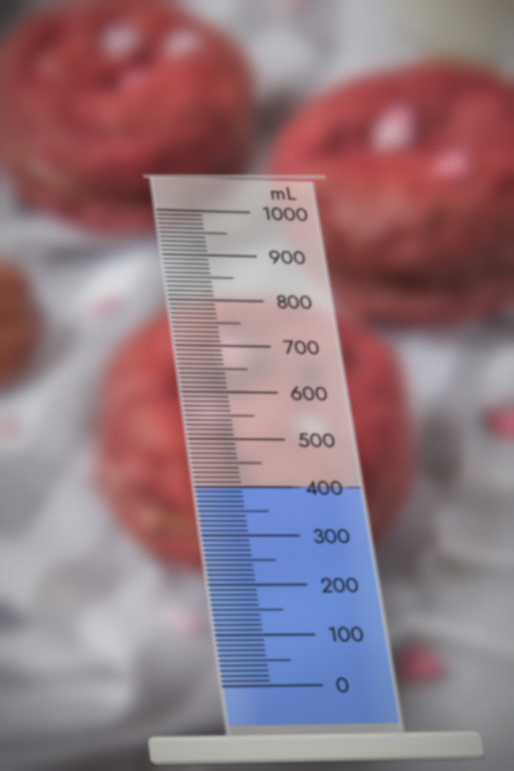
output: 400 mL
